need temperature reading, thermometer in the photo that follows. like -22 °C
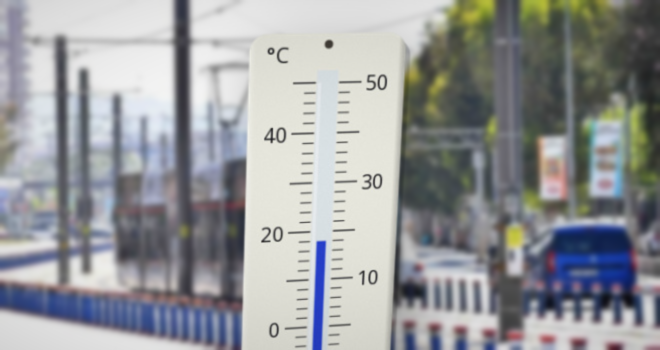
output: 18 °C
